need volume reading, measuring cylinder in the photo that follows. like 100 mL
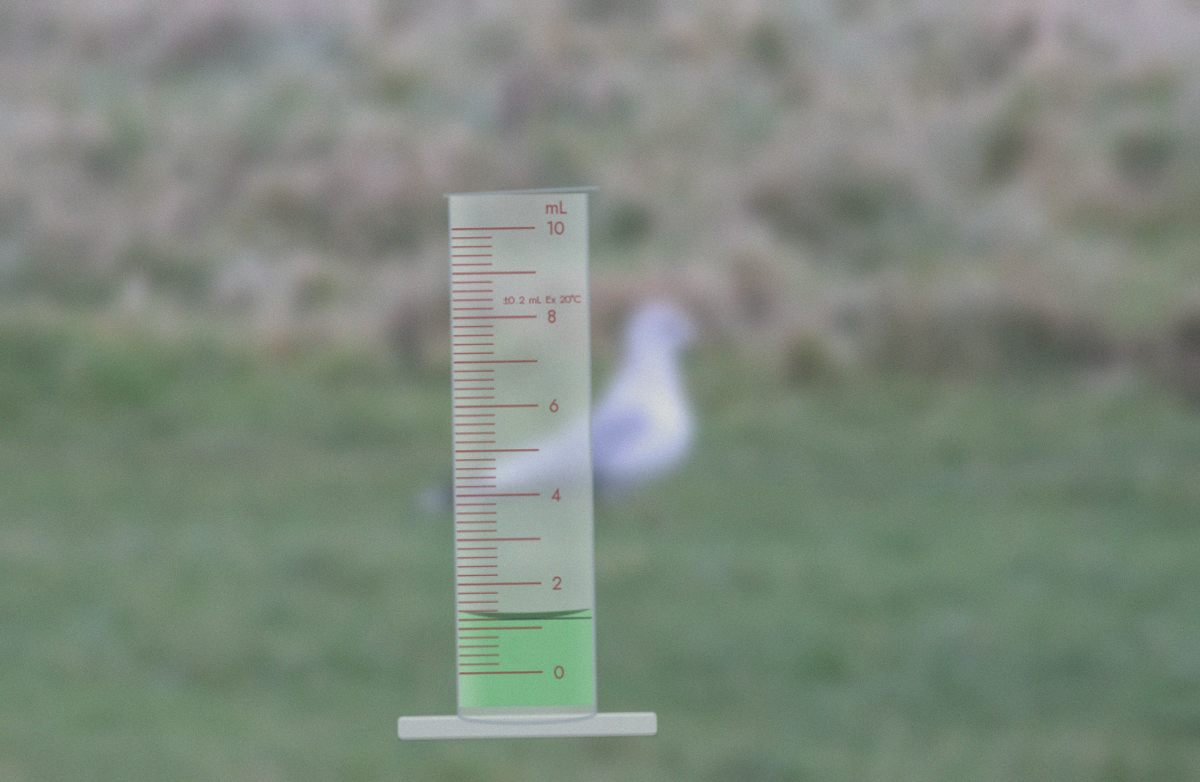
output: 1.2 mL
